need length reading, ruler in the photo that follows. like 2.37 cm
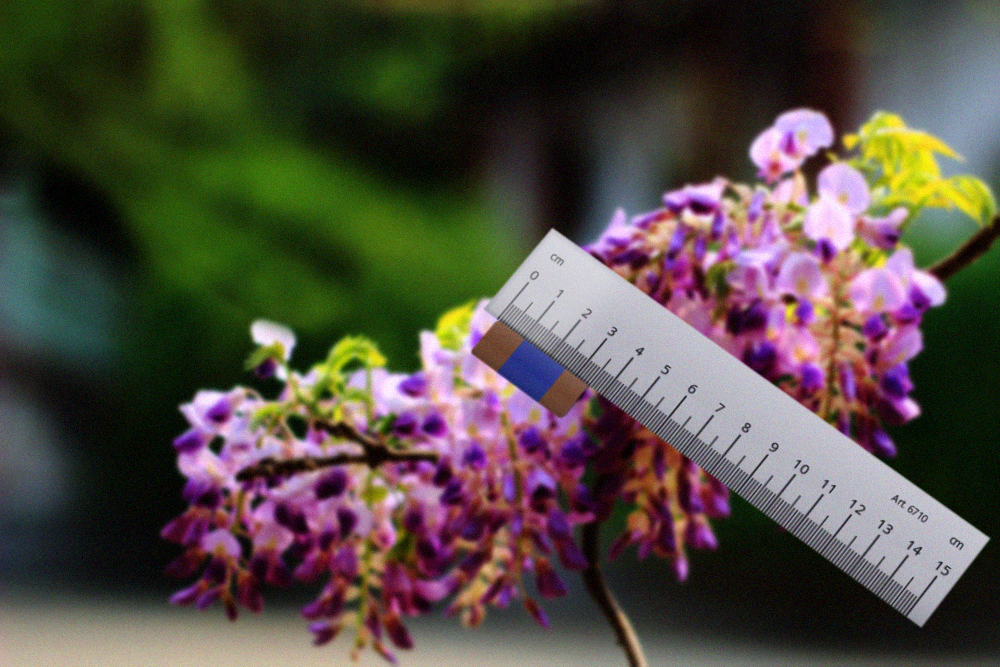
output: 3.5 cm
